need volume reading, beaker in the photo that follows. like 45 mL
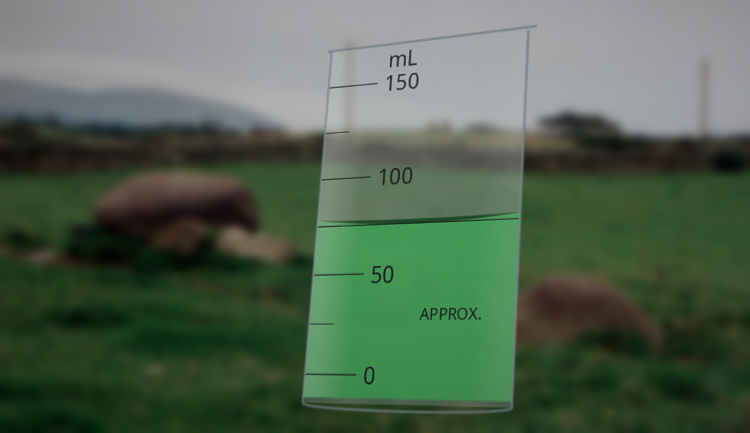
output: 75 mL
